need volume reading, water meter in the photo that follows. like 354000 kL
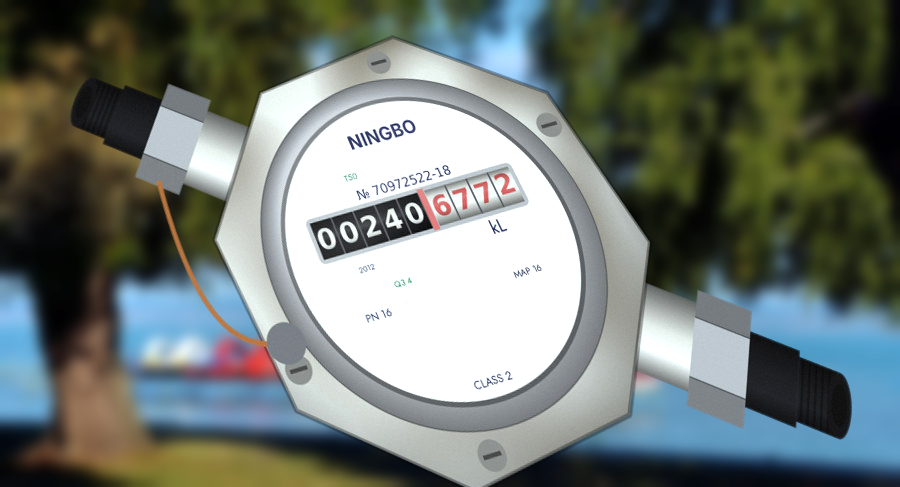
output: 240.6772 kL
